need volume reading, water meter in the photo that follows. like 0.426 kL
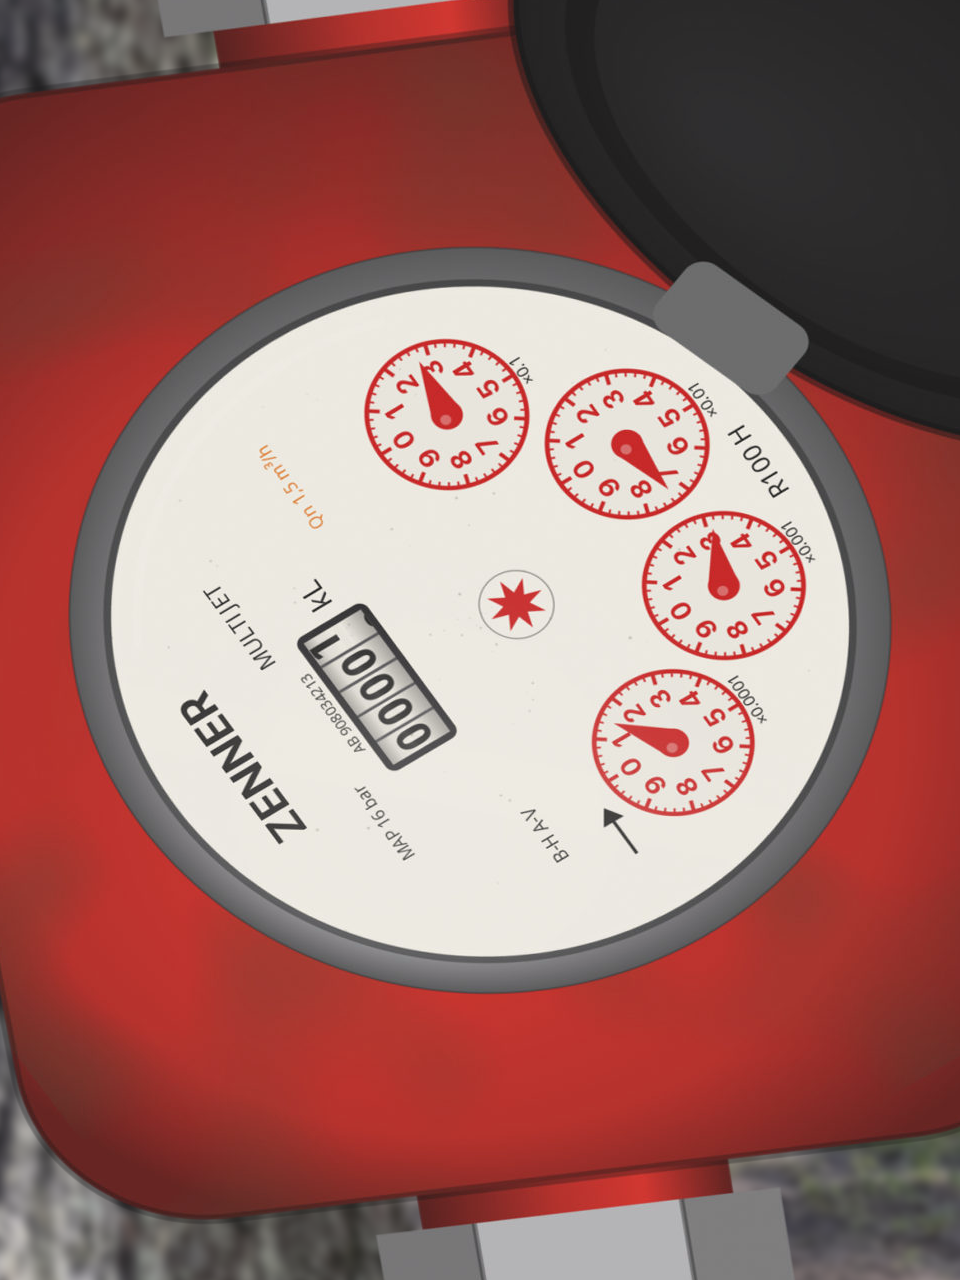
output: 1.2731 kL
